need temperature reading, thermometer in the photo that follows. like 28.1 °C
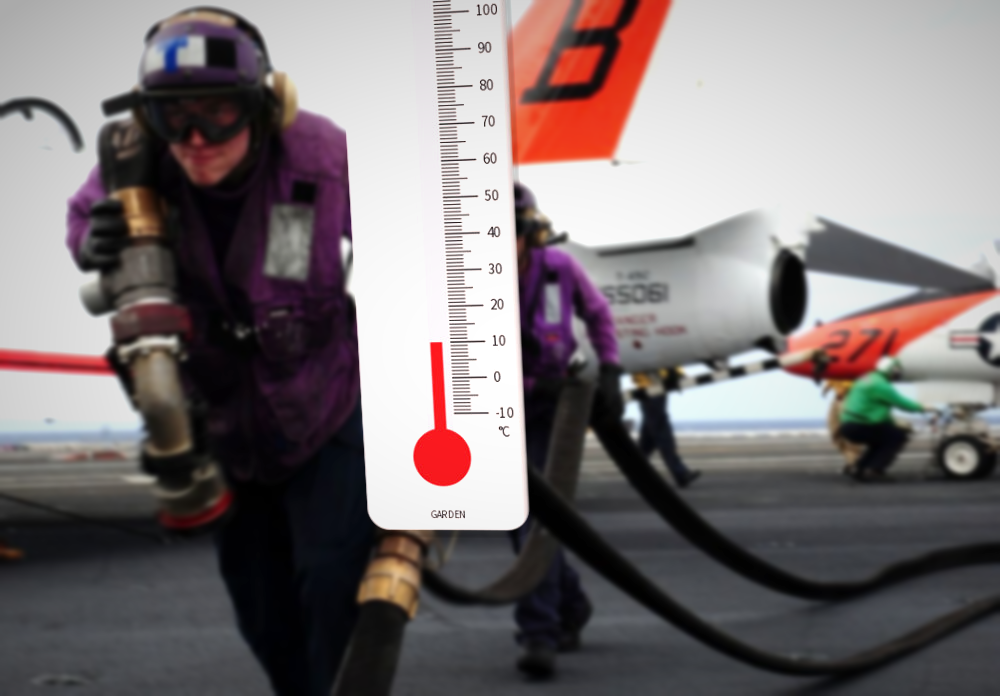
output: 10 °C
